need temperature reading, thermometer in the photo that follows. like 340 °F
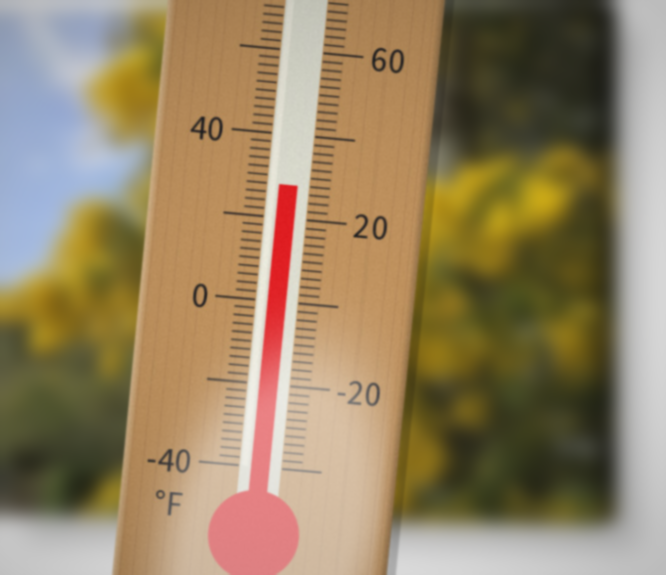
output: 28 °F
